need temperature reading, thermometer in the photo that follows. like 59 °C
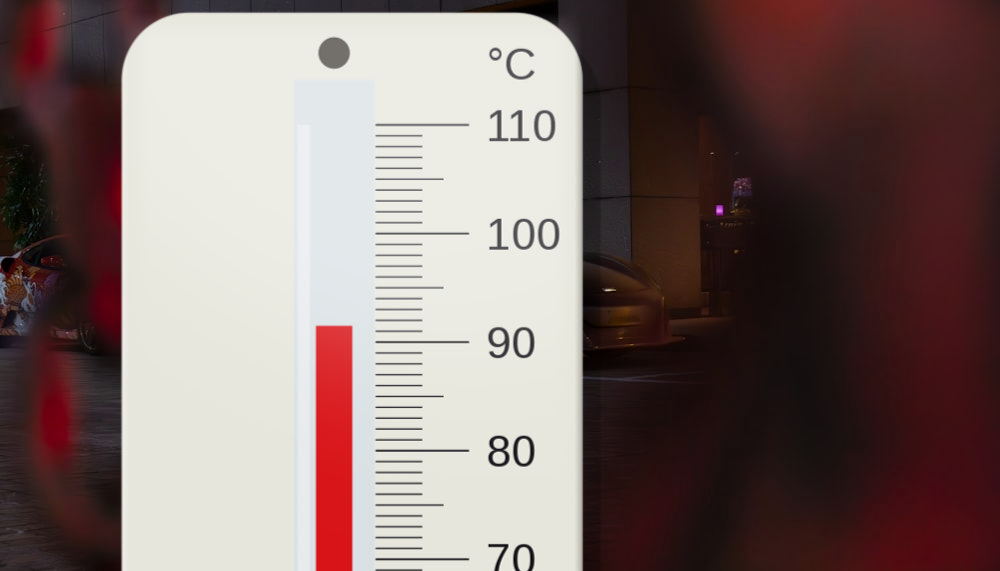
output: 91.5 °C
